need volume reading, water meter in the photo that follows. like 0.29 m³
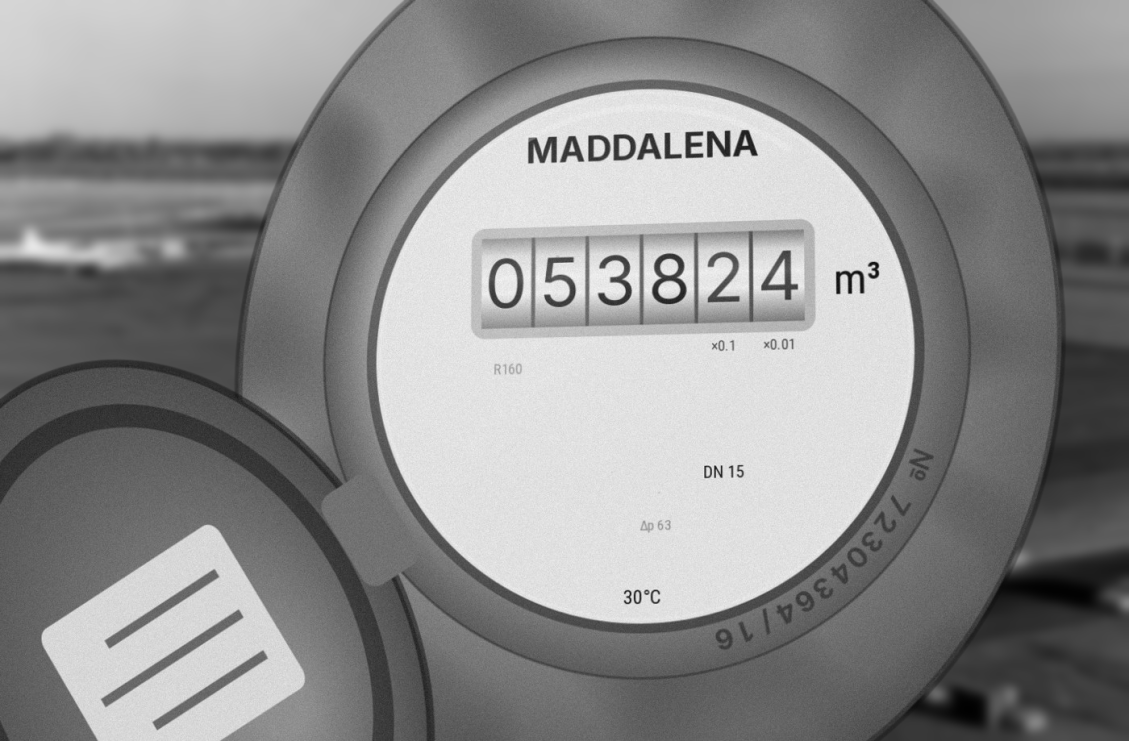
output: 538.24 m³
